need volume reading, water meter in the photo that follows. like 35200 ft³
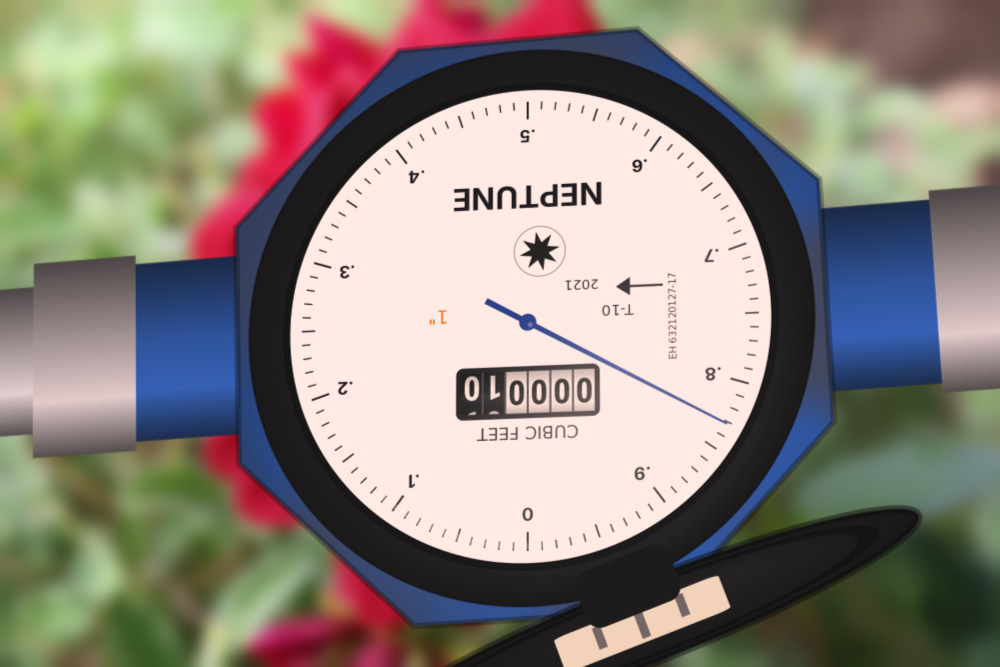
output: 9.83 ft³
